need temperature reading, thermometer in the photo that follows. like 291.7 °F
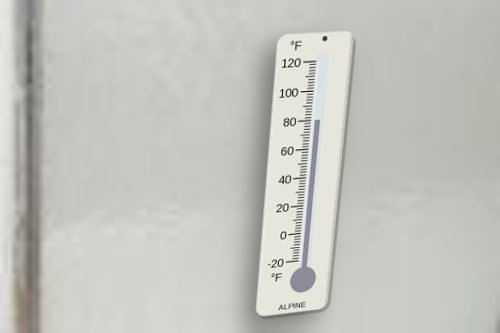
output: 80 °F
